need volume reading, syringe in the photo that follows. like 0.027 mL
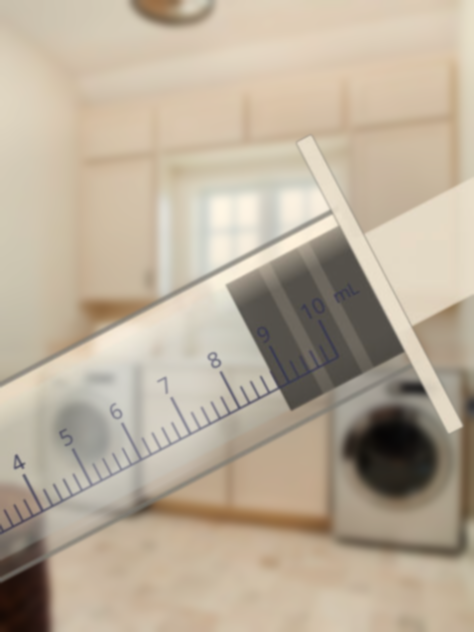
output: 8.8 mL
